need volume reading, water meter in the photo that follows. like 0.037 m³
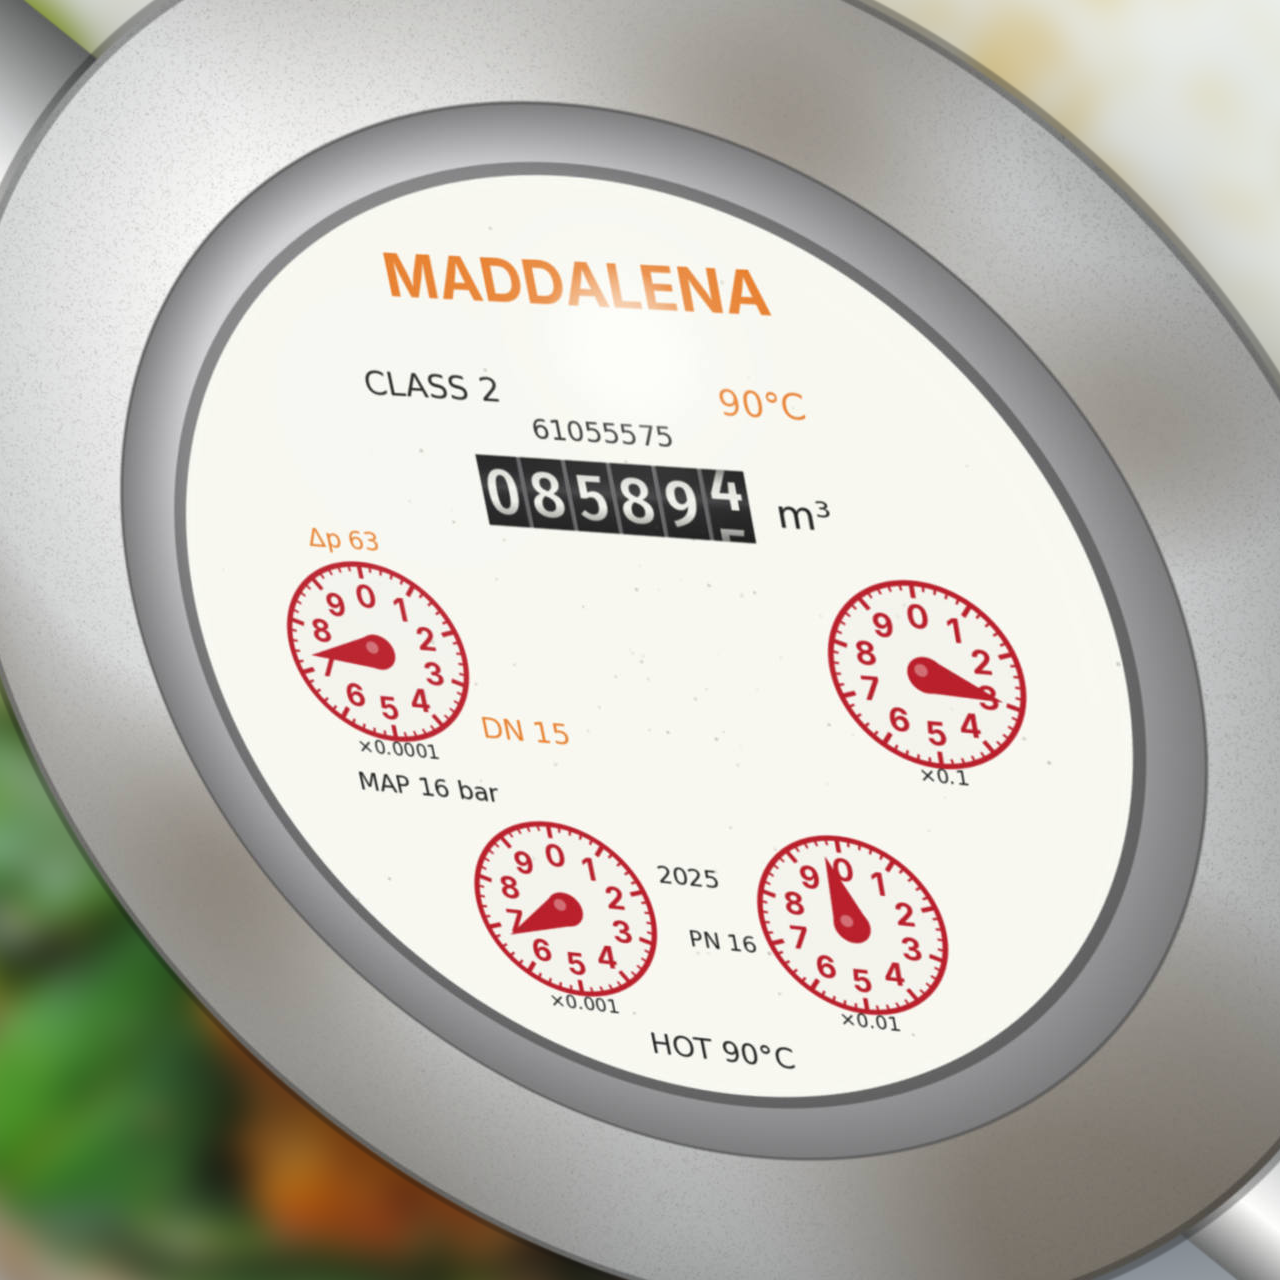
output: 85894.2967 m³
